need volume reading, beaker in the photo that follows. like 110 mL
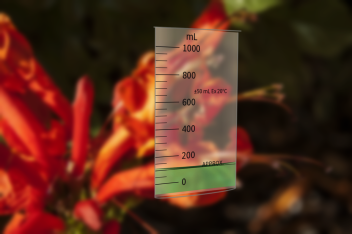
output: 100 mL
